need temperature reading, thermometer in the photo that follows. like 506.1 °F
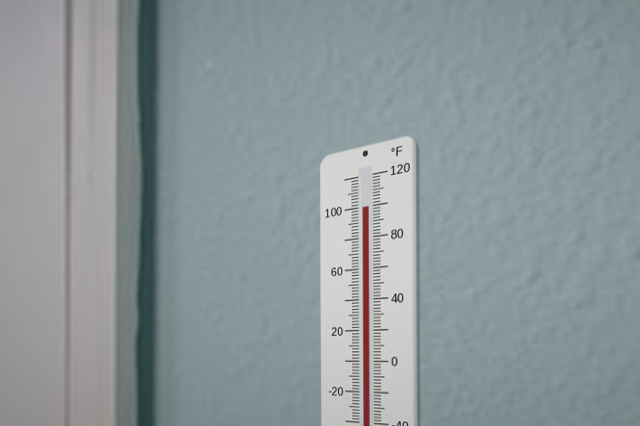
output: 100 °F
